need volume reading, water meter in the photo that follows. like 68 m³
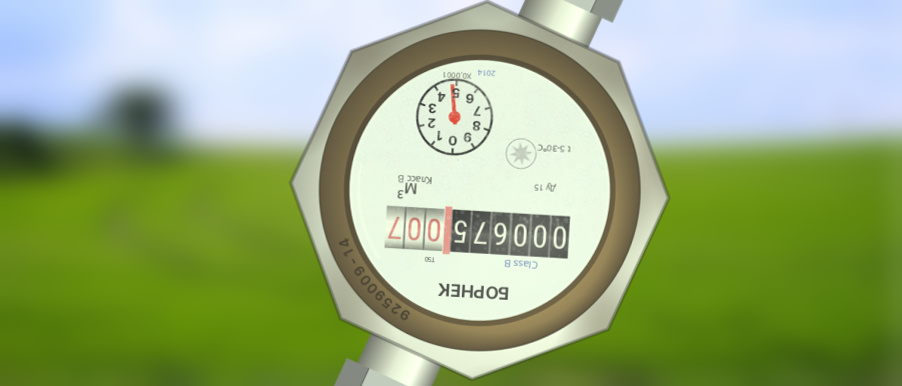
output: 675.0074 m³
